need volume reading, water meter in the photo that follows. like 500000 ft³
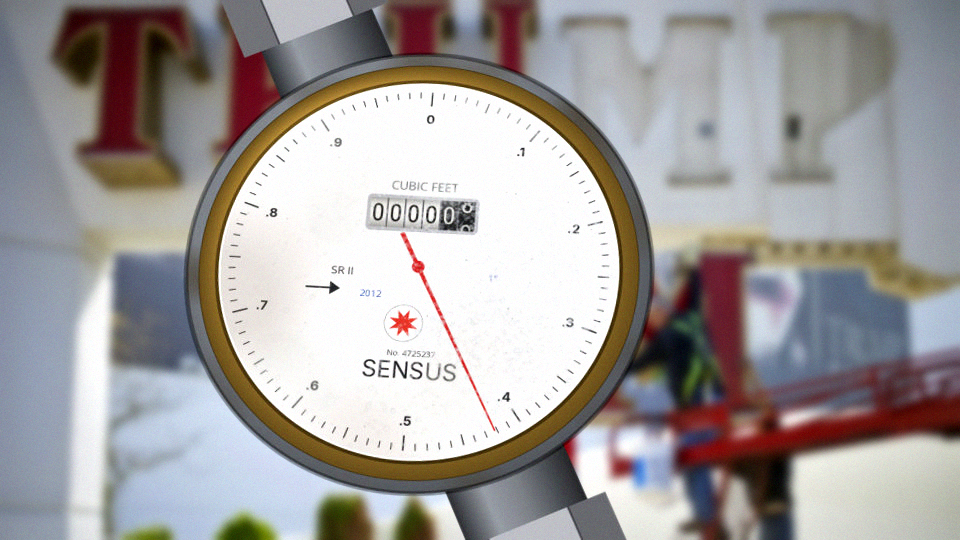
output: 8.42 ft³
